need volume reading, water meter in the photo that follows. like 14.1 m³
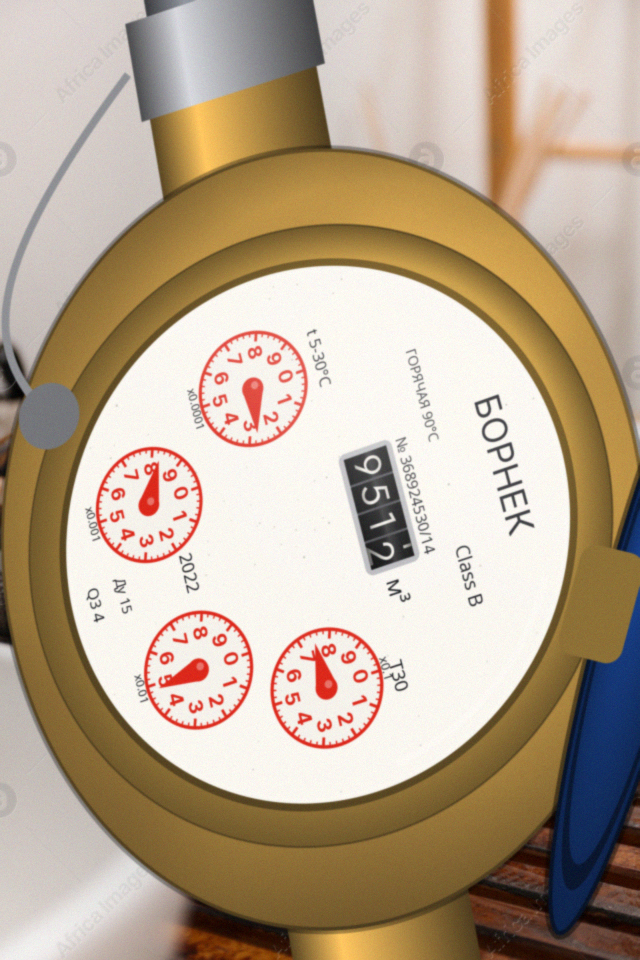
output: 9511.7482 m³
